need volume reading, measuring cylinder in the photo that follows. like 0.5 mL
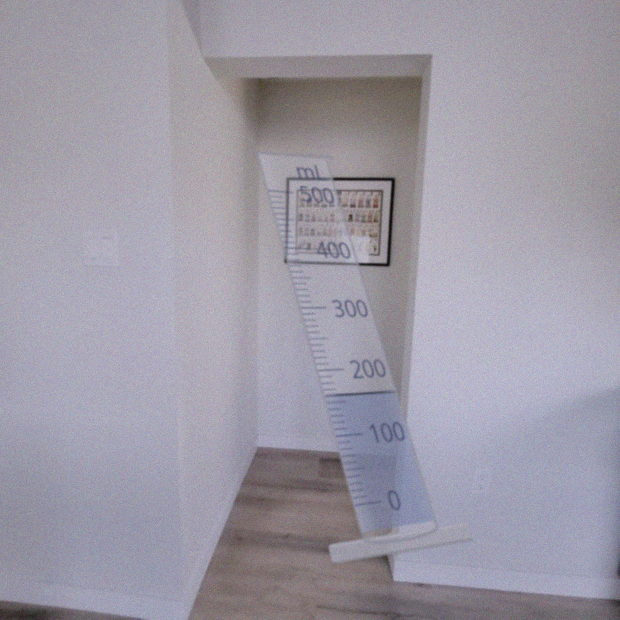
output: 160 mL
